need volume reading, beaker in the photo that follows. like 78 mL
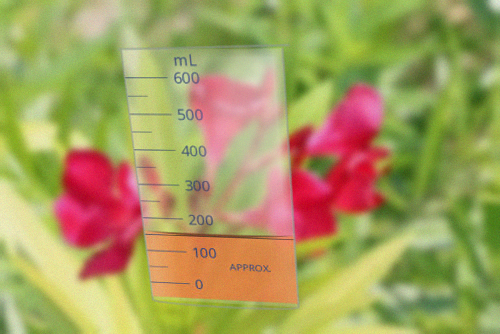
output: 150 mL
